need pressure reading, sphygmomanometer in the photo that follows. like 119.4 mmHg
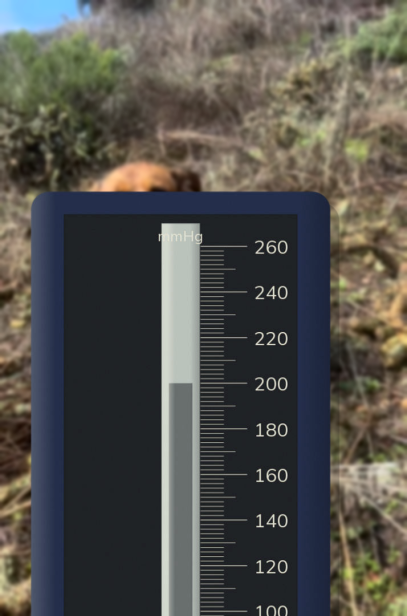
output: 200 mmHg
